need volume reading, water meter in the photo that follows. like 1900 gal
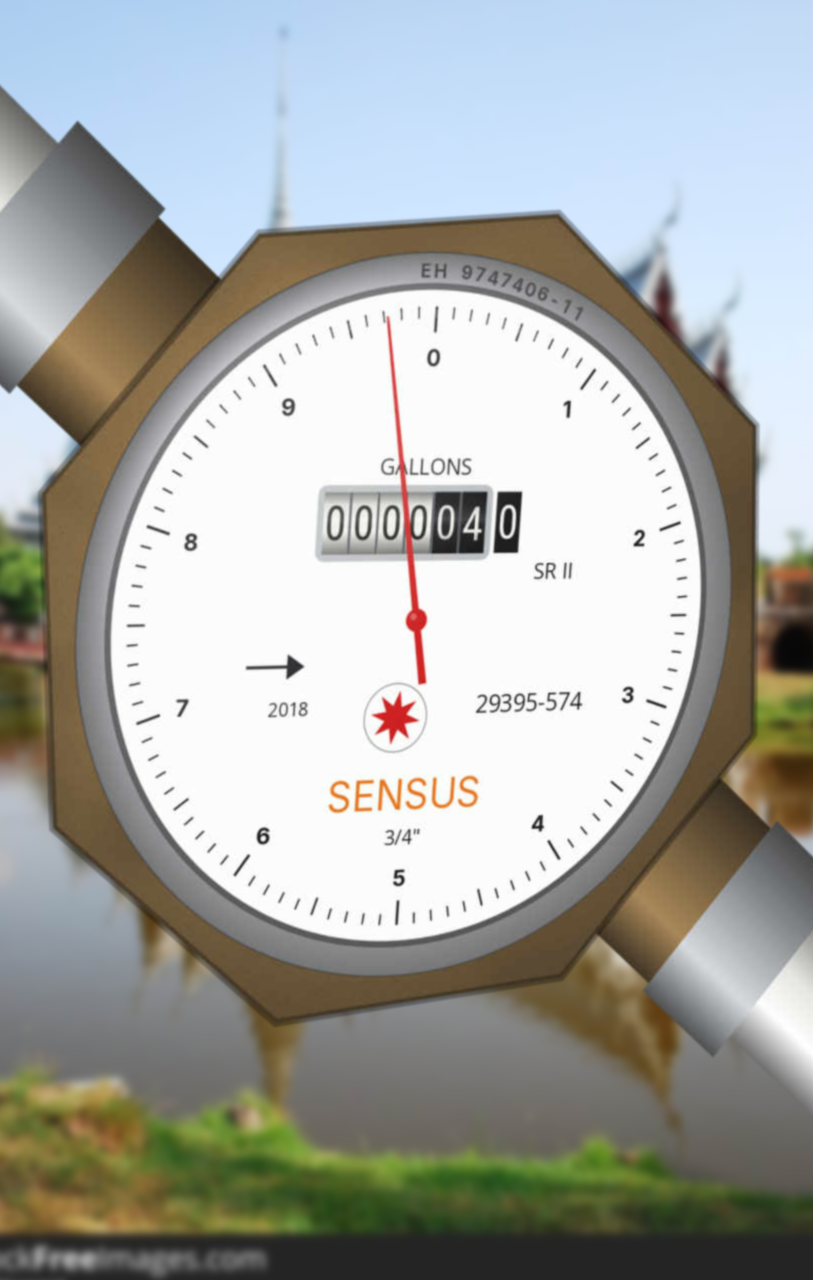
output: 39.7 gal
